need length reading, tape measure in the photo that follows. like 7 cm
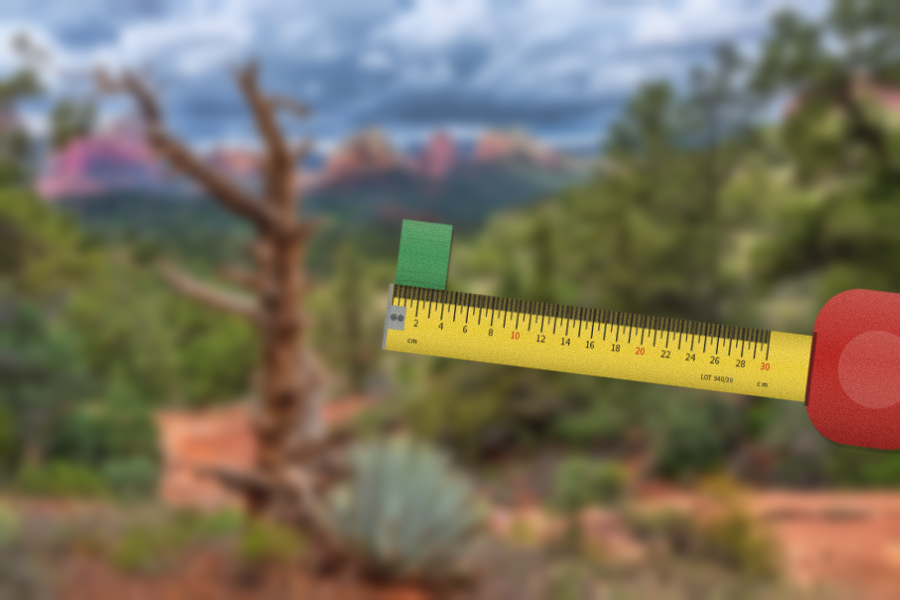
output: 4 cm
